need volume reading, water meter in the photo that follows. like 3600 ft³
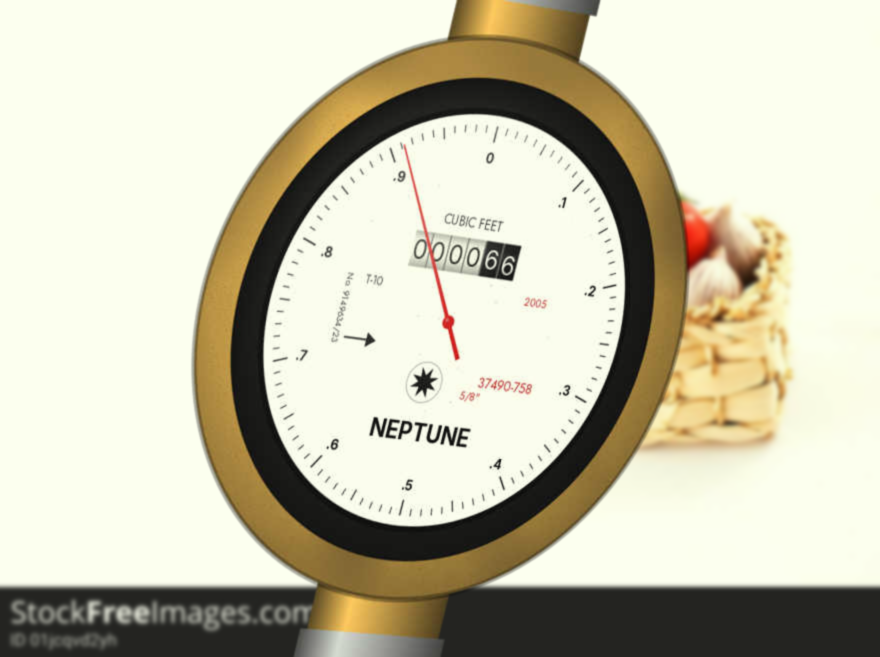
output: 65.91 ft³
